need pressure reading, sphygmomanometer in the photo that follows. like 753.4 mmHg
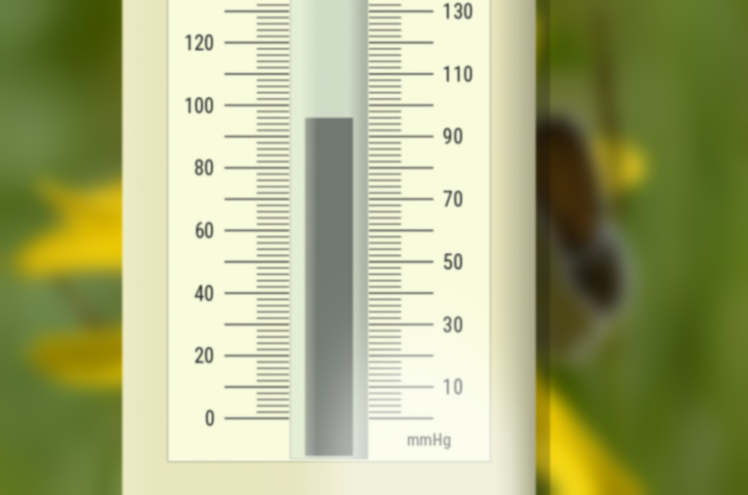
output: 96 mmHg
